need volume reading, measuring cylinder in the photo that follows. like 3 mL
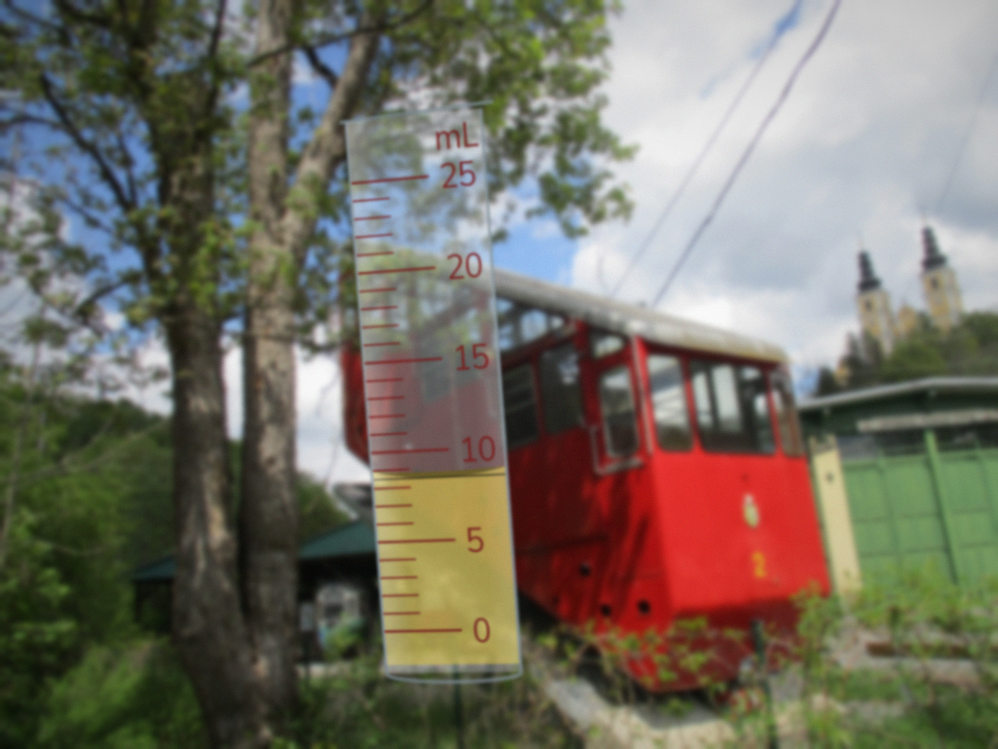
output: 8.5 mL
